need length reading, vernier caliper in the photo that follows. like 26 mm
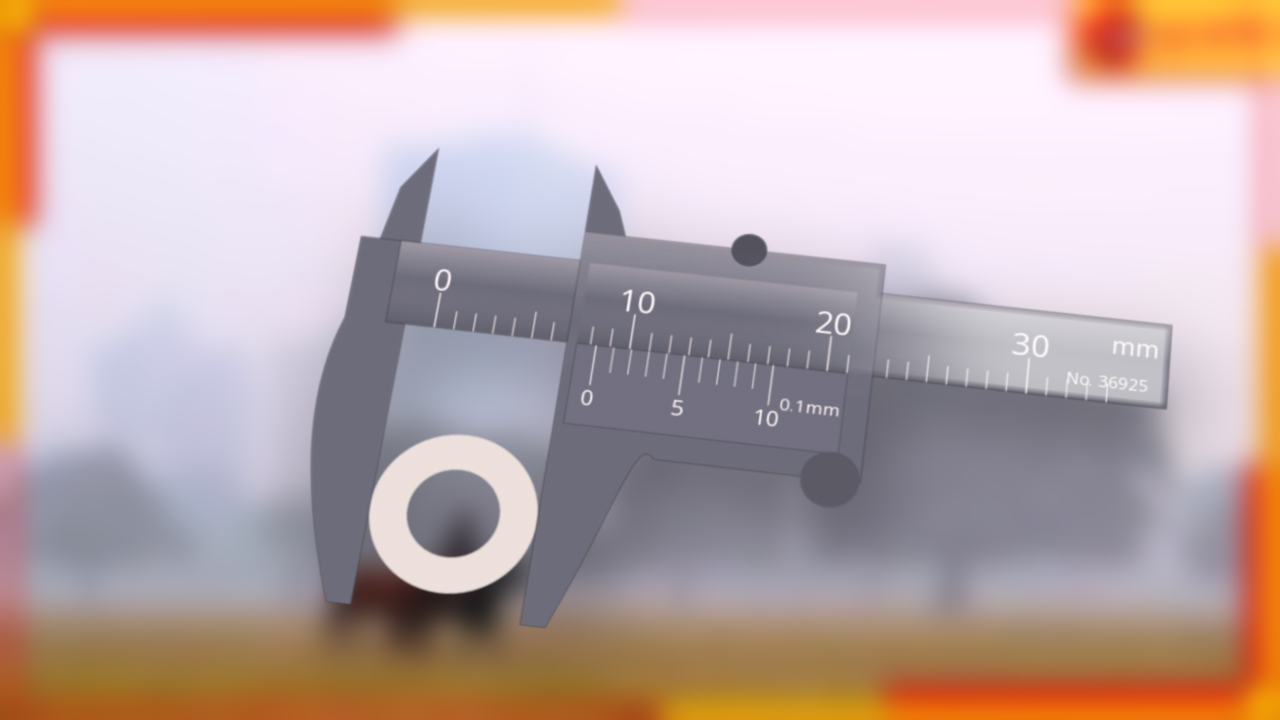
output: 8.3 mm
